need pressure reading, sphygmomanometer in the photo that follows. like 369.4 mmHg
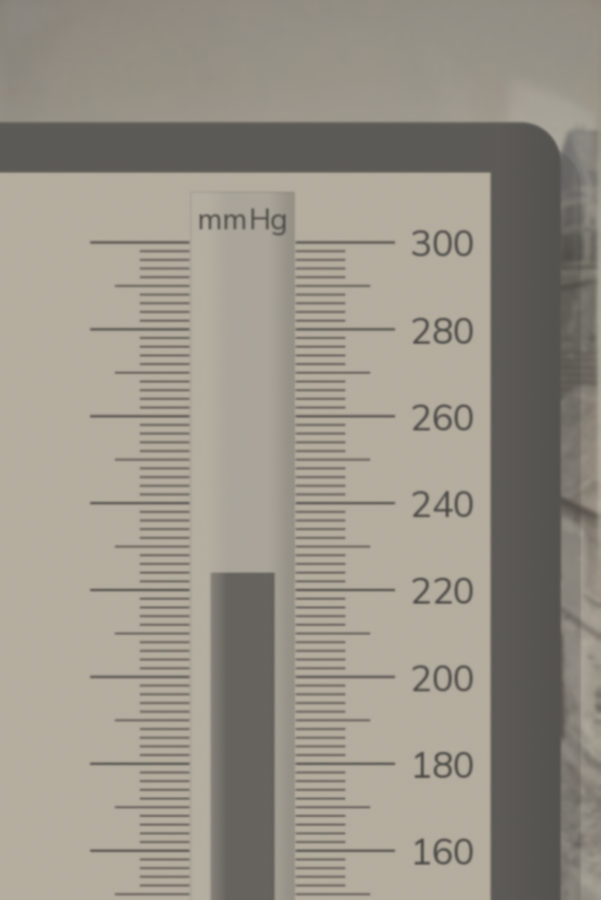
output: 224 mmHg
